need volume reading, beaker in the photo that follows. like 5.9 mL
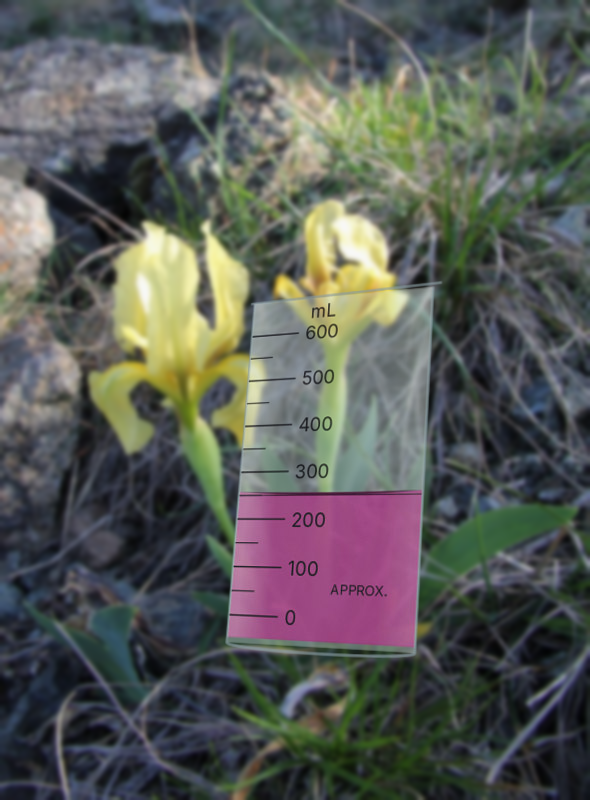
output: 250 mL
